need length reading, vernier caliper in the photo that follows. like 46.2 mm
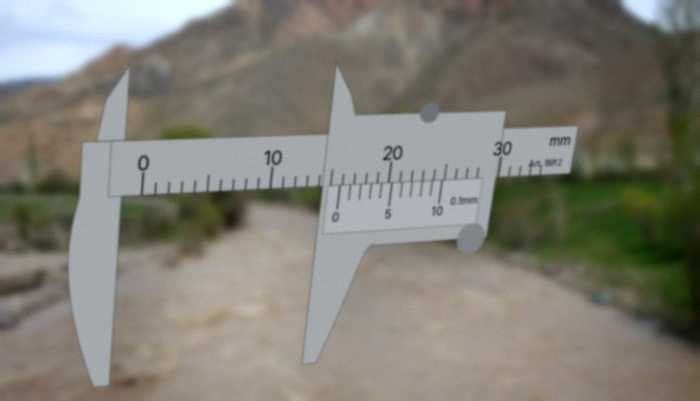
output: 15.8 mm
